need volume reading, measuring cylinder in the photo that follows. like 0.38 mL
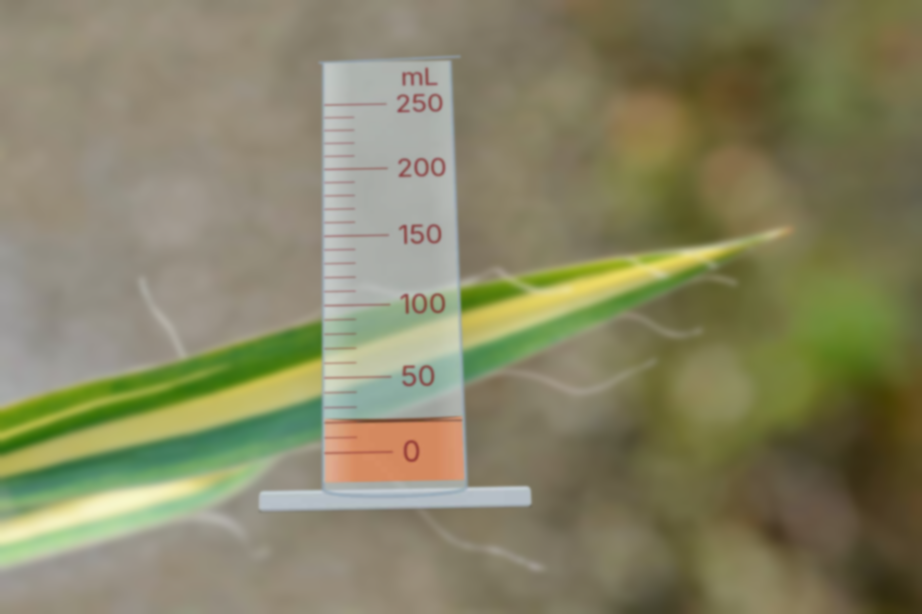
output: 20 mL
